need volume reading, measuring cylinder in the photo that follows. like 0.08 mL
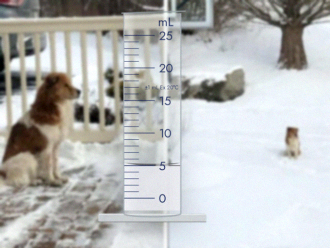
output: 5 mL
